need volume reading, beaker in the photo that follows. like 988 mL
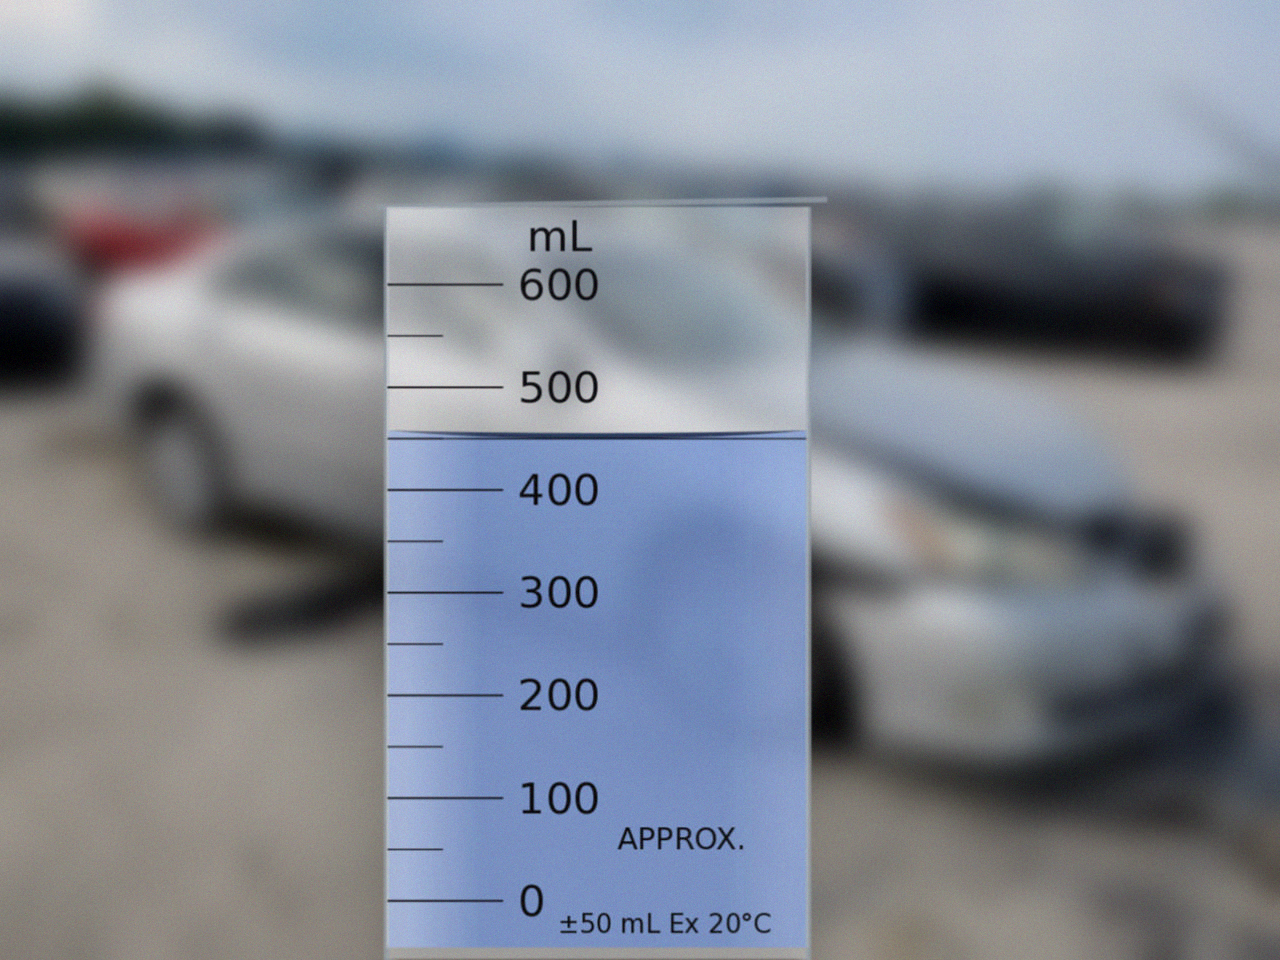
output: 450 mL
